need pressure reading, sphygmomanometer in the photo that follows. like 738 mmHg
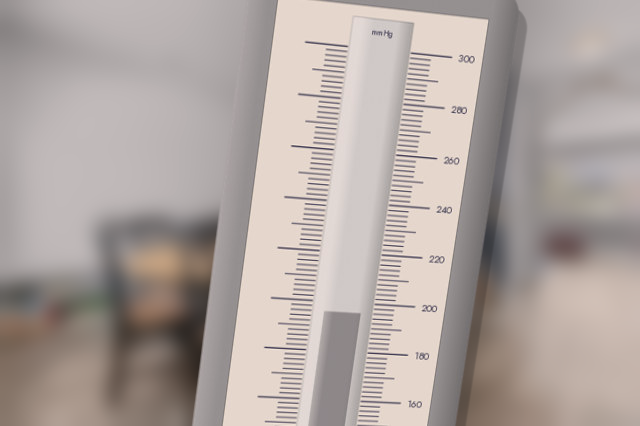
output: 196 mmHg
